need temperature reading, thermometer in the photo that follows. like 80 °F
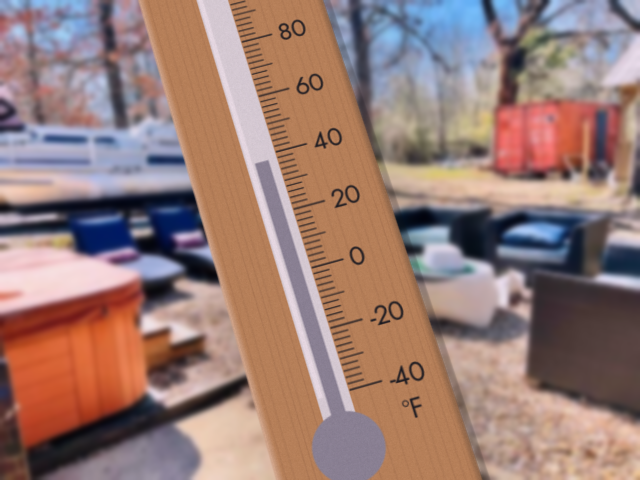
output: 38 °F
